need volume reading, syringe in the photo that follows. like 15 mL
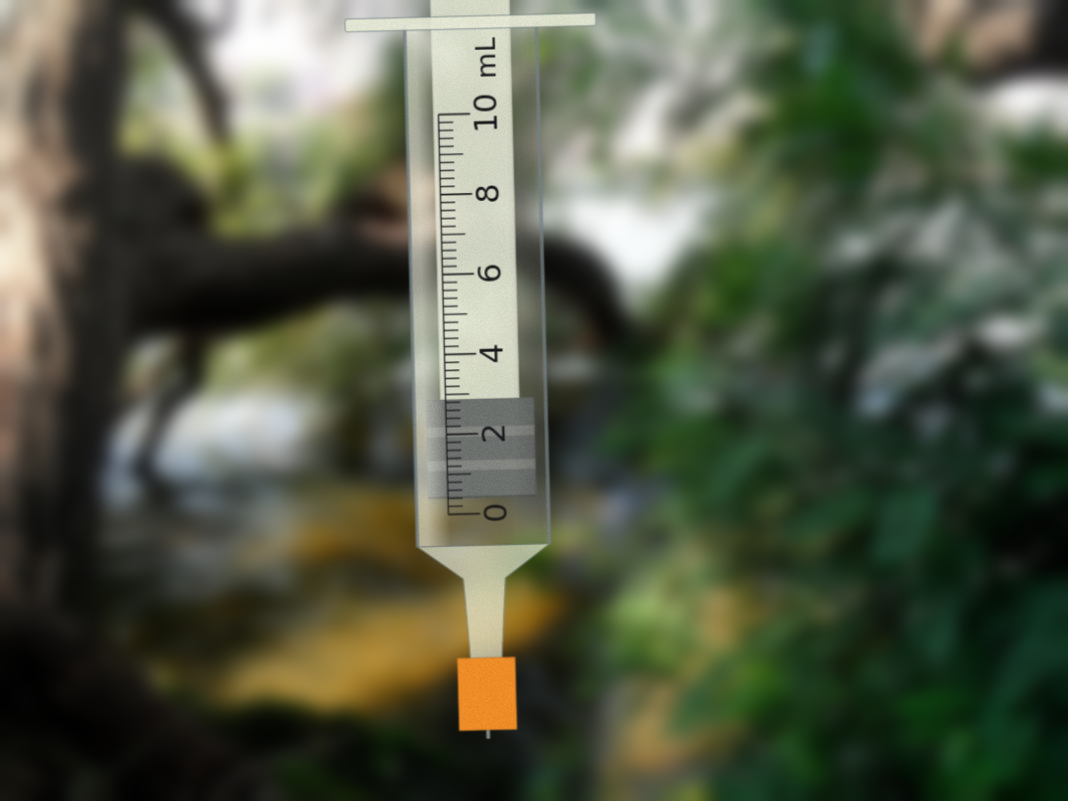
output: 0.4 mL
